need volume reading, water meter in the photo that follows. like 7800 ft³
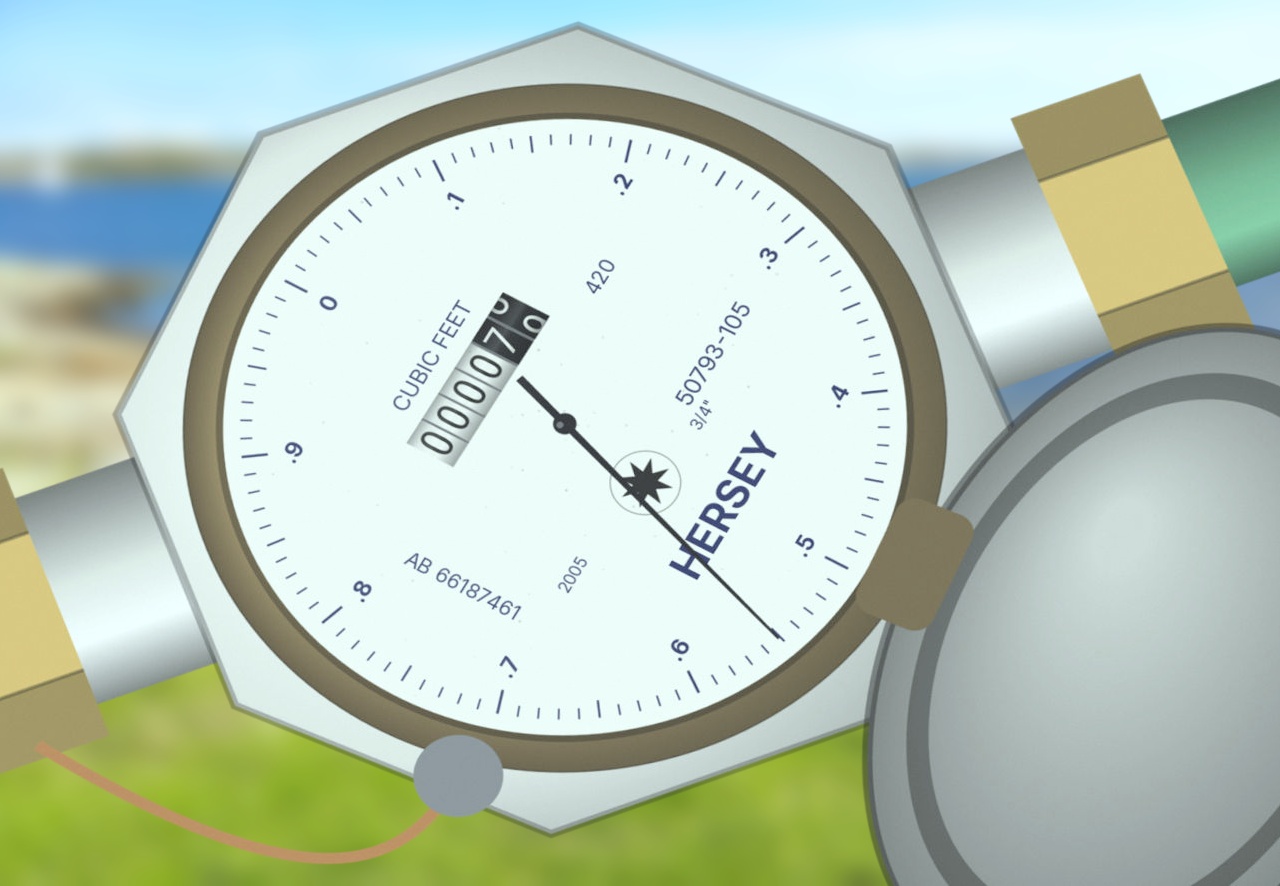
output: 78.55 ft³
